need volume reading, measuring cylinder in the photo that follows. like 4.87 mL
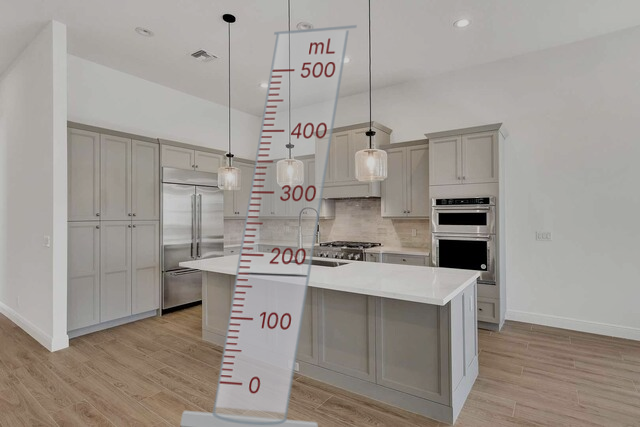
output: 170 mL
